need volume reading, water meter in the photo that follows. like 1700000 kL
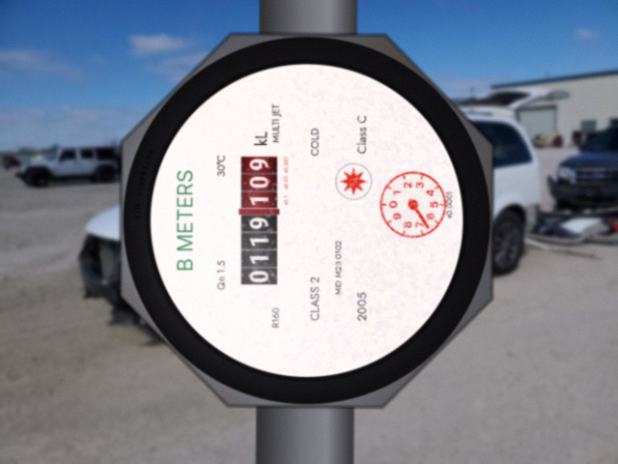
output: 119.1096 kL
